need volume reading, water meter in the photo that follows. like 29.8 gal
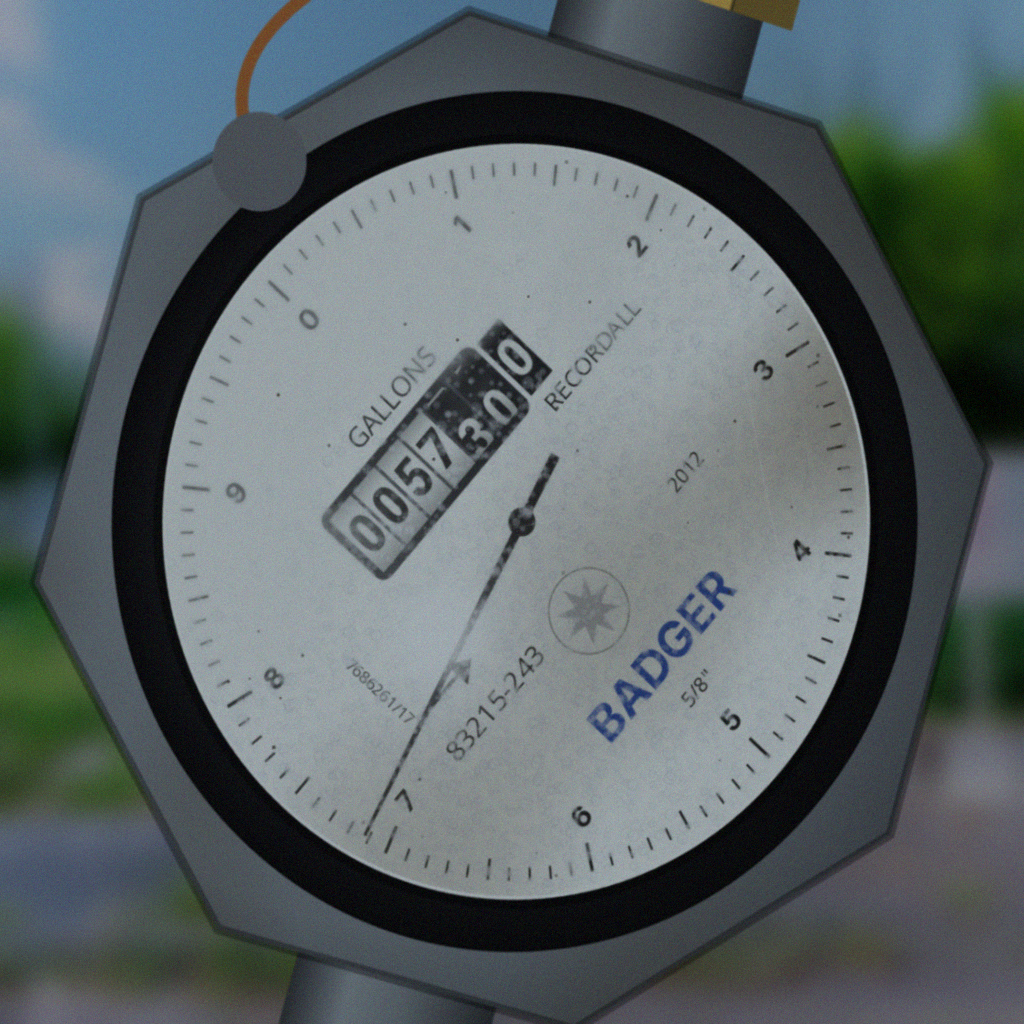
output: 57297.1 gal
